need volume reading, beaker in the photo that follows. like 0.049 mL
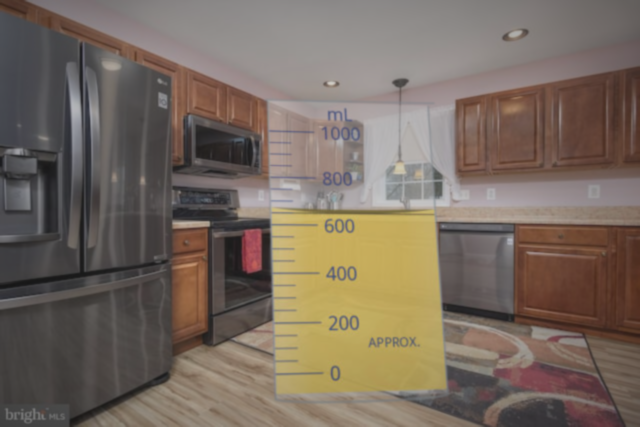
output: 650 mL
